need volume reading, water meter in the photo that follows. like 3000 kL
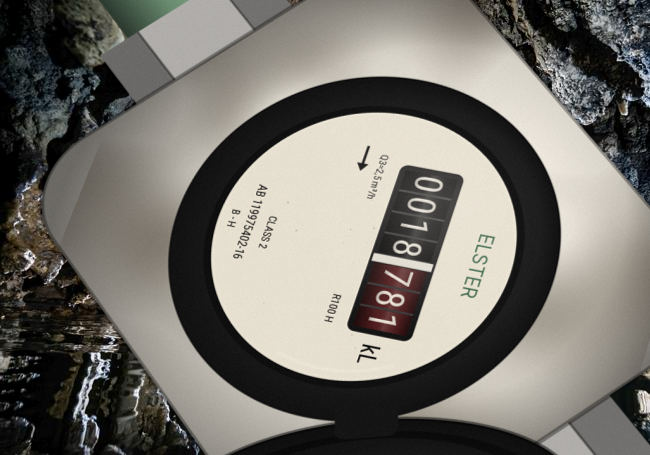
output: 18.781 kL
